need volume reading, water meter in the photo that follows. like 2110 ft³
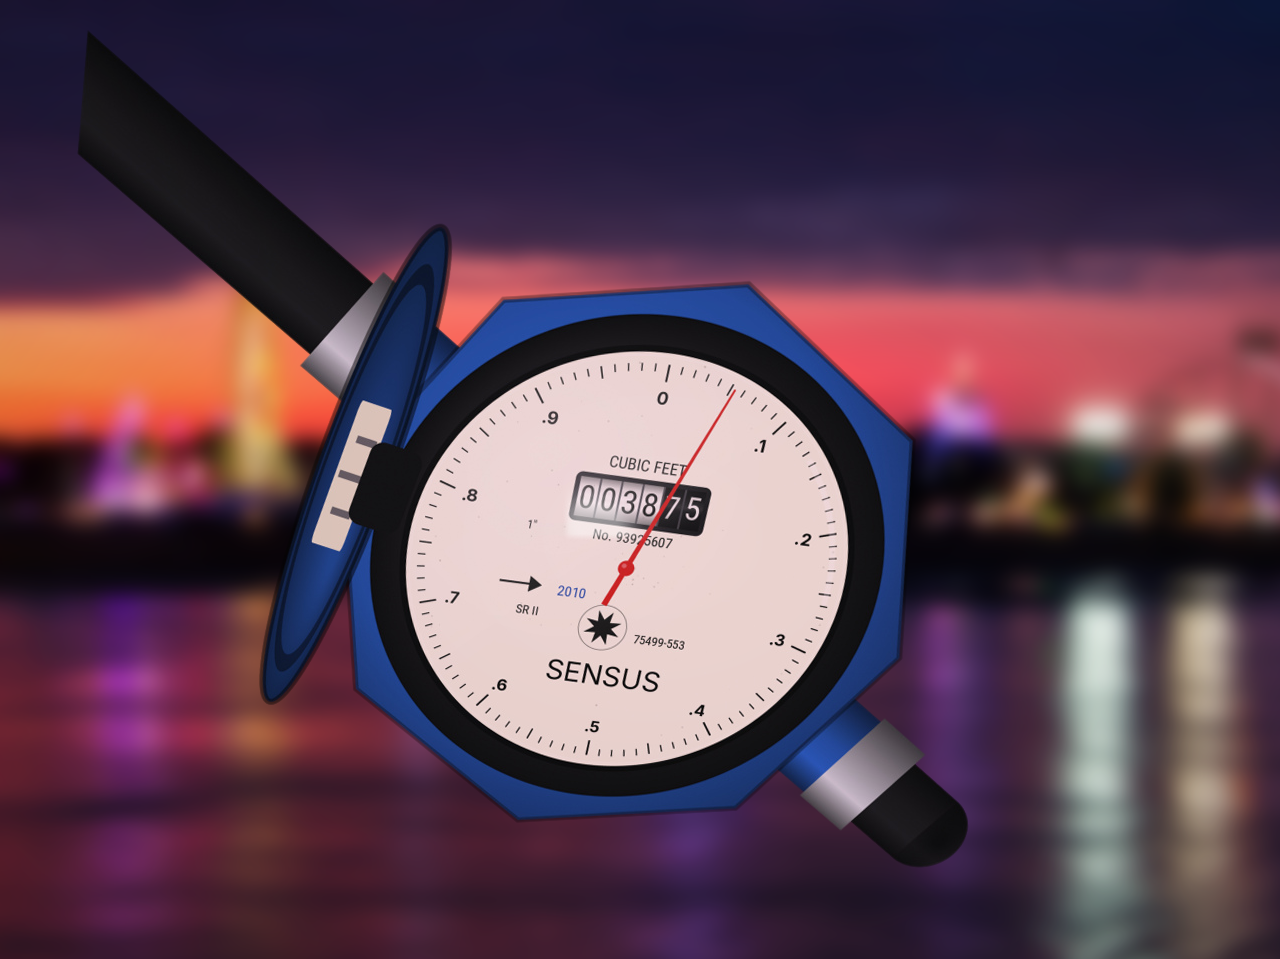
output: 3875.05 ft³
